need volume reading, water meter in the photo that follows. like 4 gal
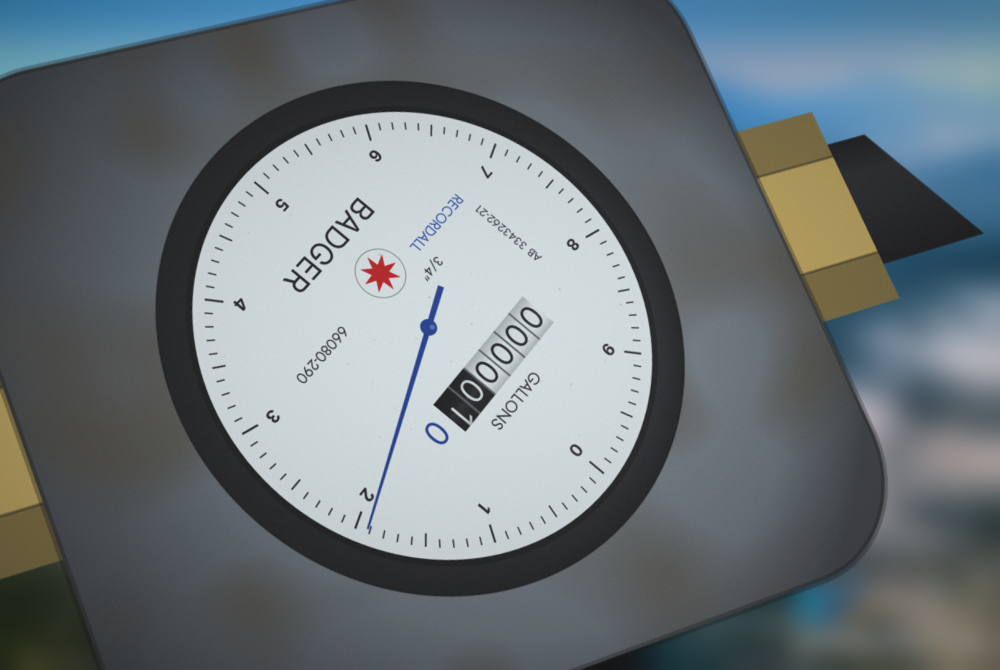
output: 11.9 gal
